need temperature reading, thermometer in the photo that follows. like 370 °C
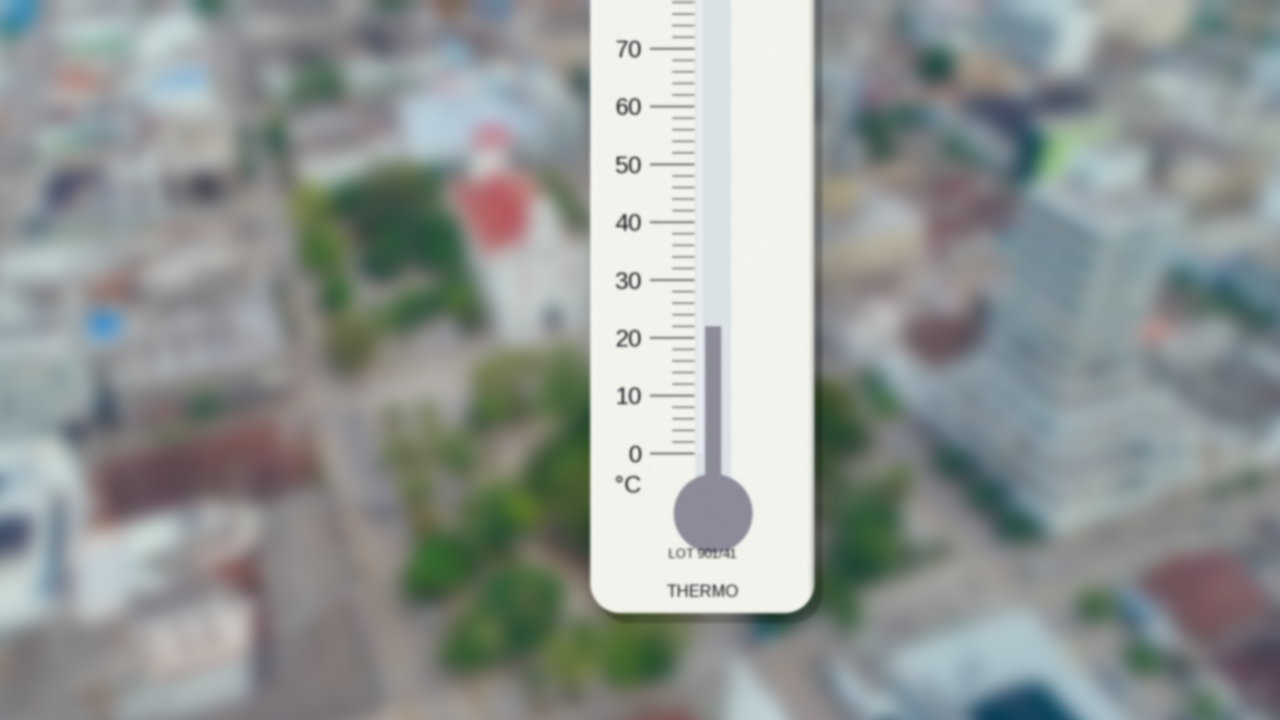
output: 22 °C
